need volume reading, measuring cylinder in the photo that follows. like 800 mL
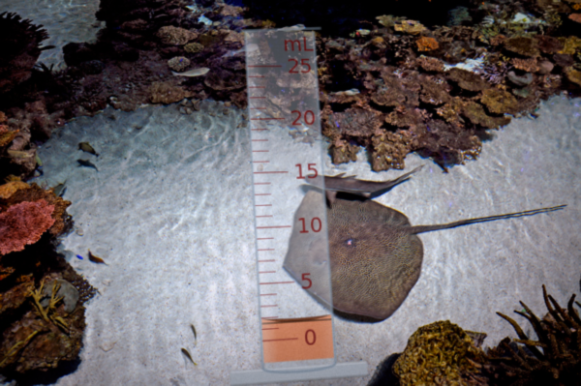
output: 1.5 mL
